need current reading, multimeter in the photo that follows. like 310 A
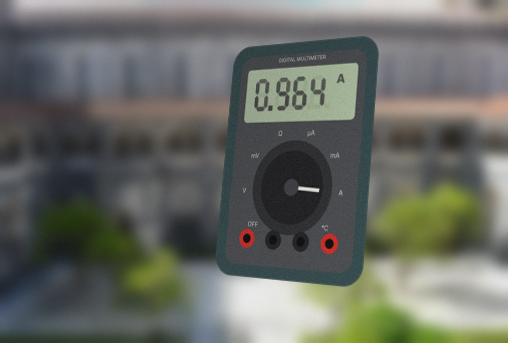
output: 0.964 A
